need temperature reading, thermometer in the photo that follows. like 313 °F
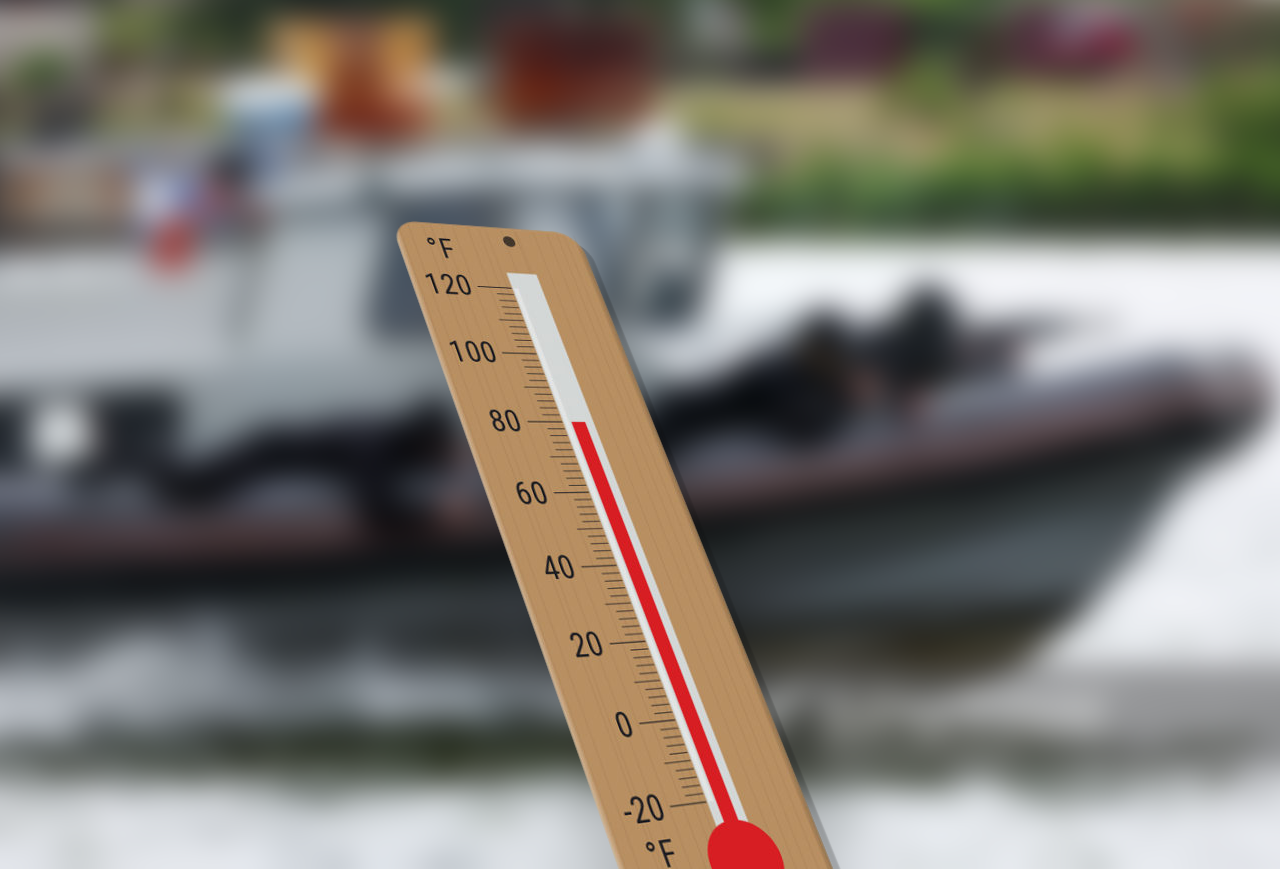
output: 80 °F
